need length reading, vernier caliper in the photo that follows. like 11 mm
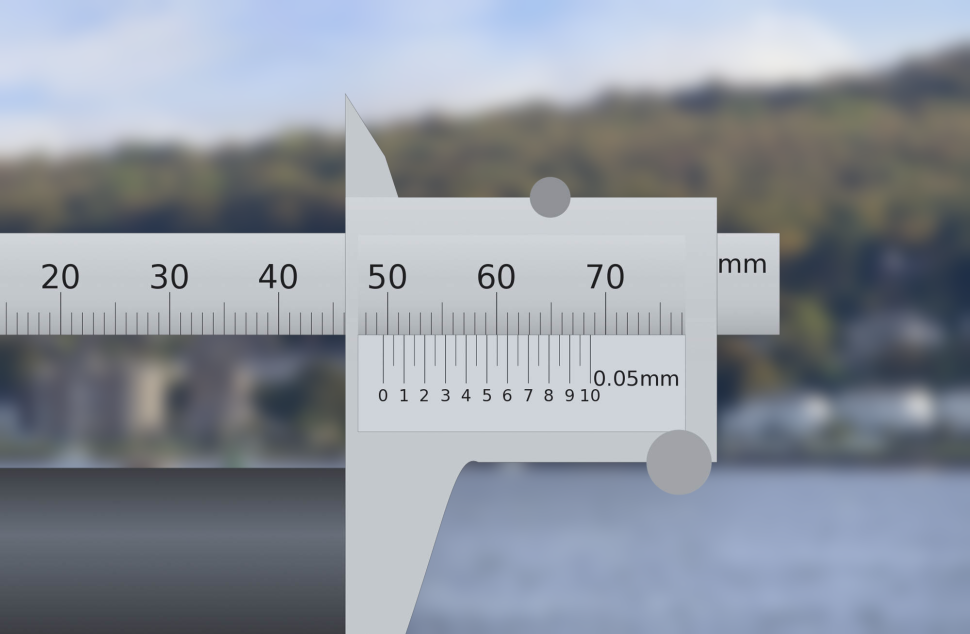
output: 49.6 mm
